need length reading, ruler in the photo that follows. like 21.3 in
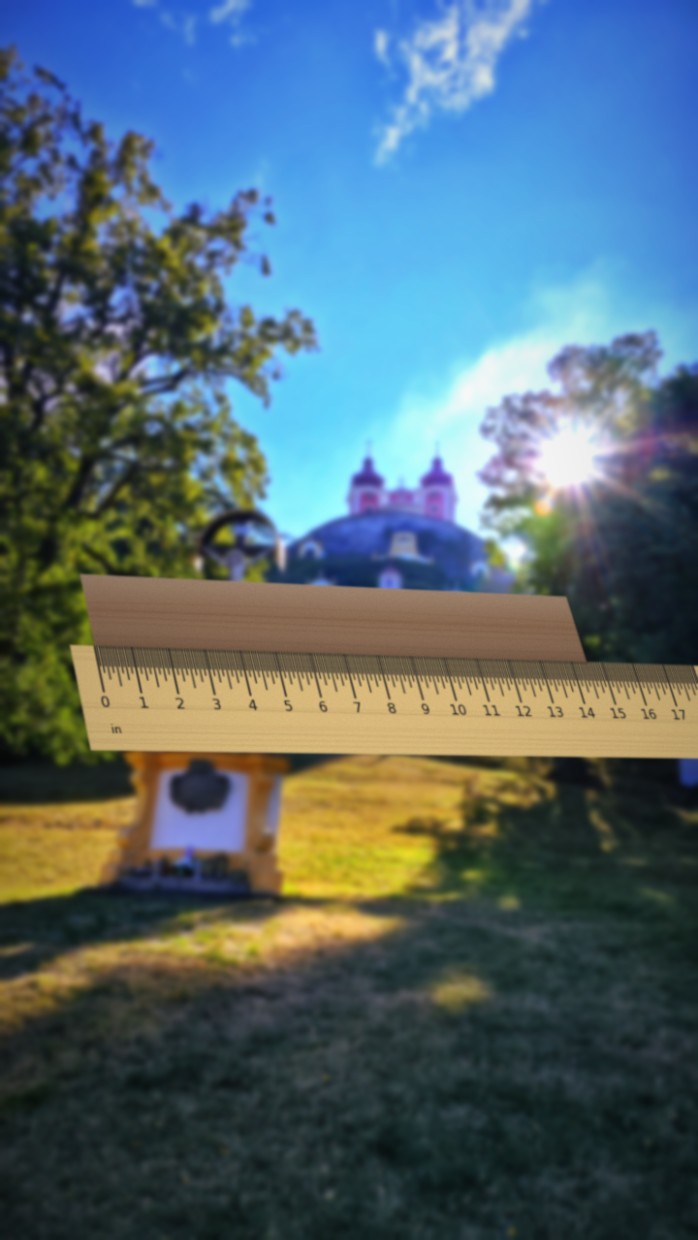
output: 14.5 in
